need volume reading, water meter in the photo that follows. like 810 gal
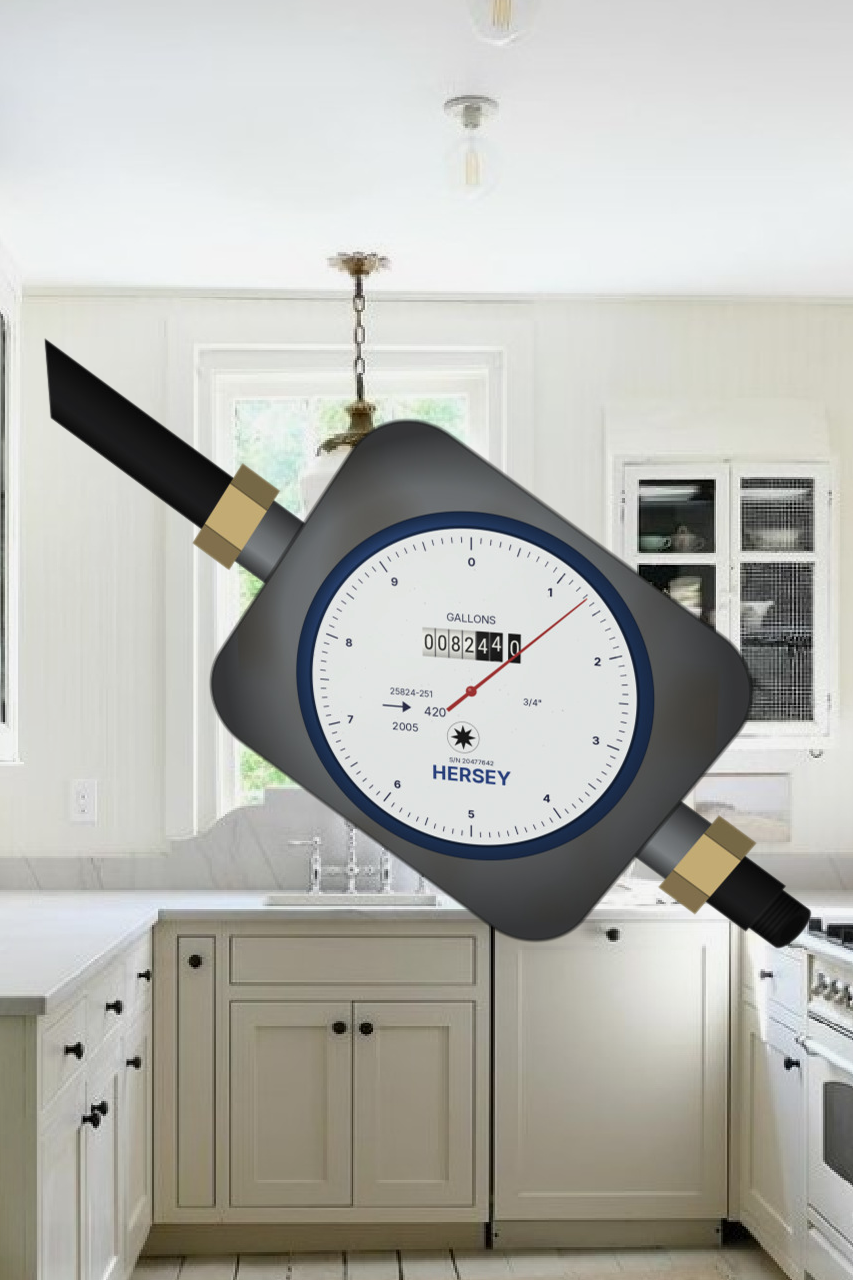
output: 82441.3 gal
